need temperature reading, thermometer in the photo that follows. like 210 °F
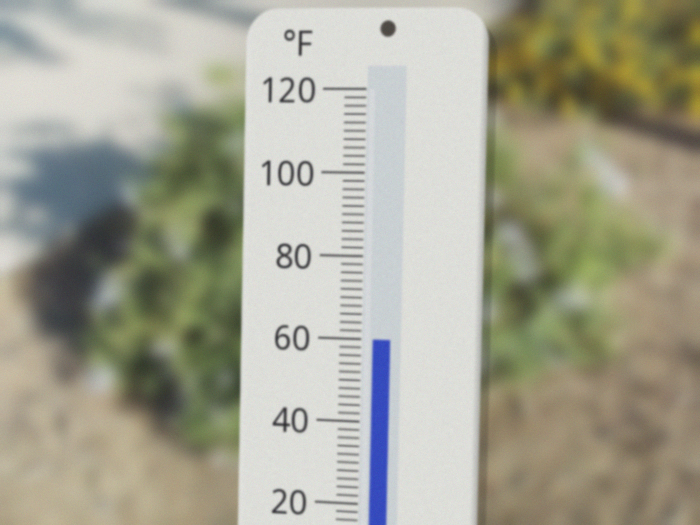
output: 60 °F
